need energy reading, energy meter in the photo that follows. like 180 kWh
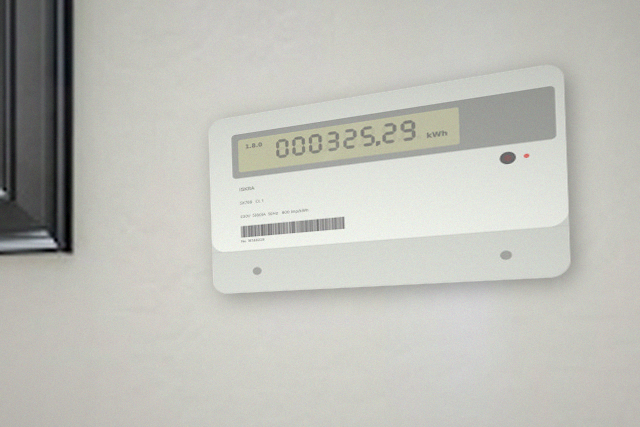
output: 325.29 kWh
